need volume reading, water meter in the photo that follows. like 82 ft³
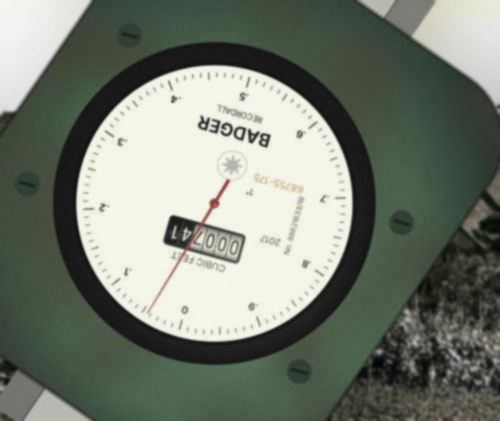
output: 741.04 ft³
